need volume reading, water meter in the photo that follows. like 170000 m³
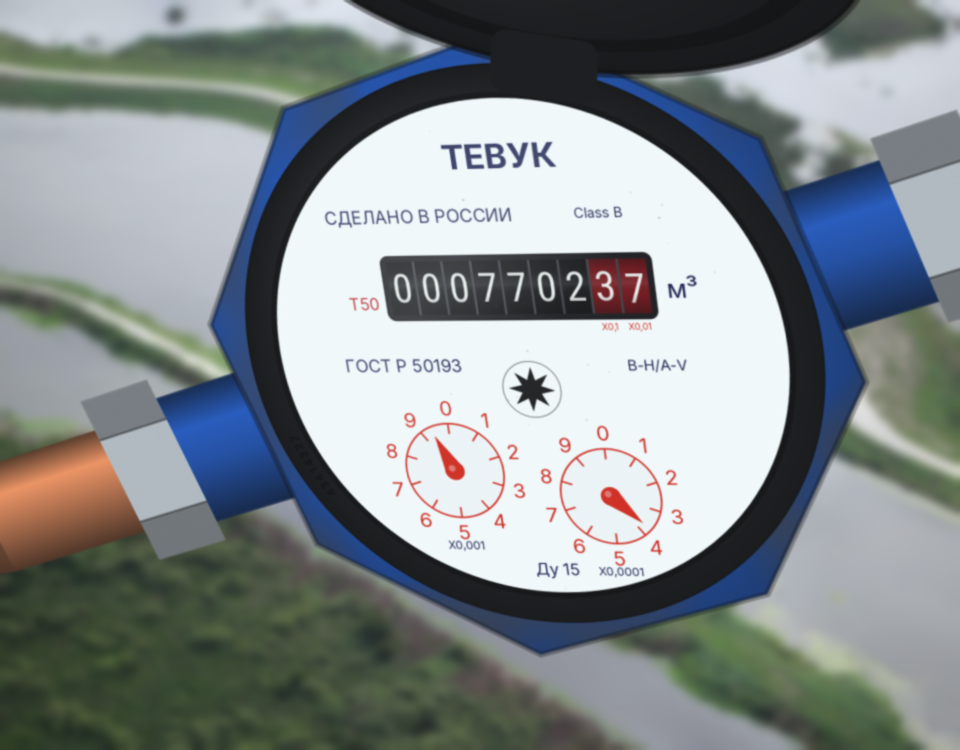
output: 7702.3693 m³
